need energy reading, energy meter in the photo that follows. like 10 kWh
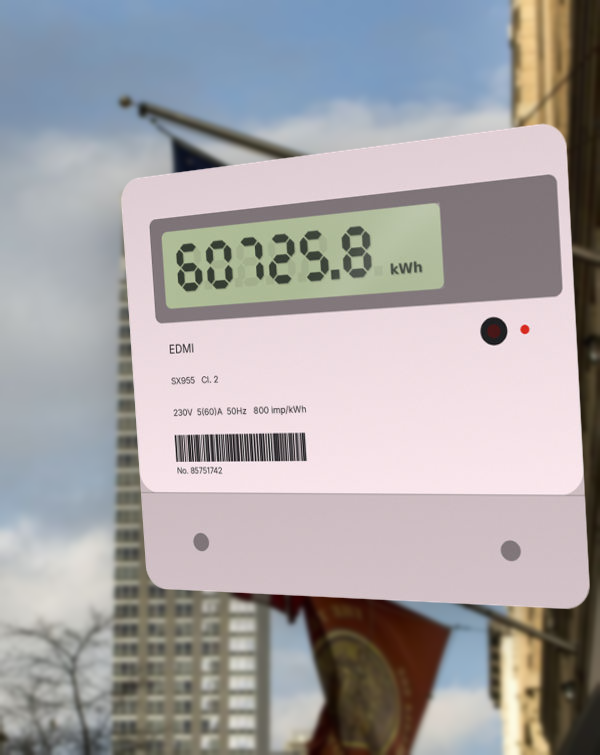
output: 60725.8 kWh
